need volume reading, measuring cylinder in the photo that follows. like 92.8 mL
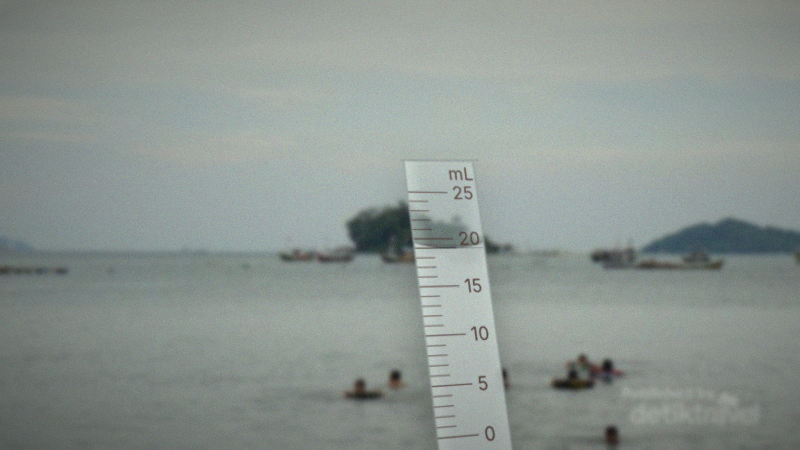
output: 19 mL
